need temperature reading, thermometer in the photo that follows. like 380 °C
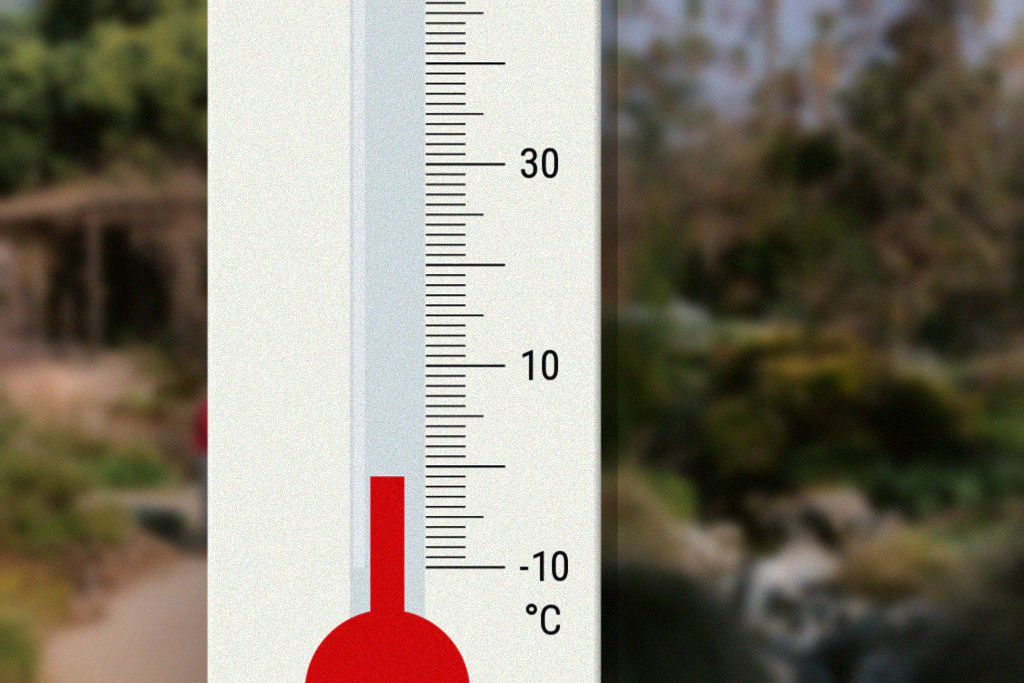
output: -1 °C
